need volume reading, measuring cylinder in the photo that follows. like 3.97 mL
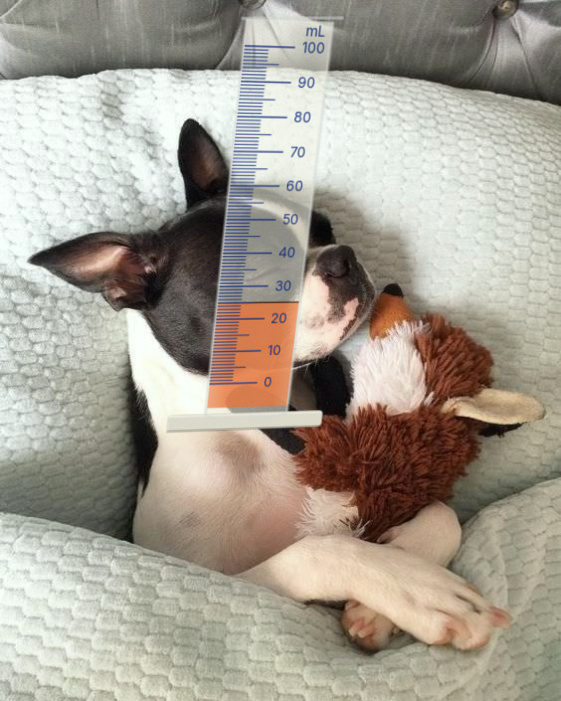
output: 25 mL
